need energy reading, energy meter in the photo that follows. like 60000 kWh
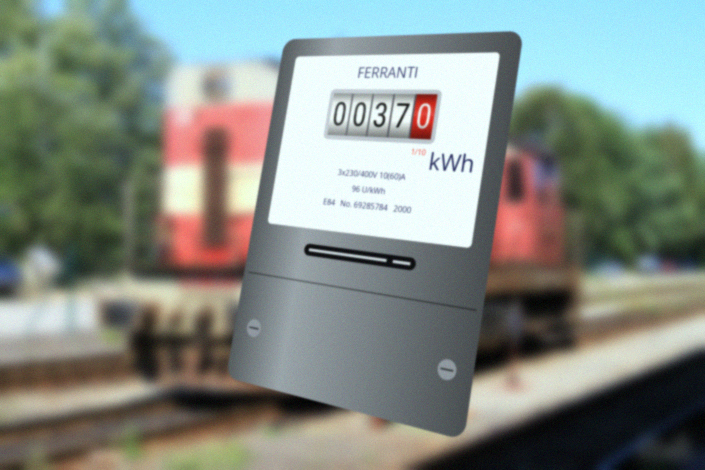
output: 37.0 kWh
